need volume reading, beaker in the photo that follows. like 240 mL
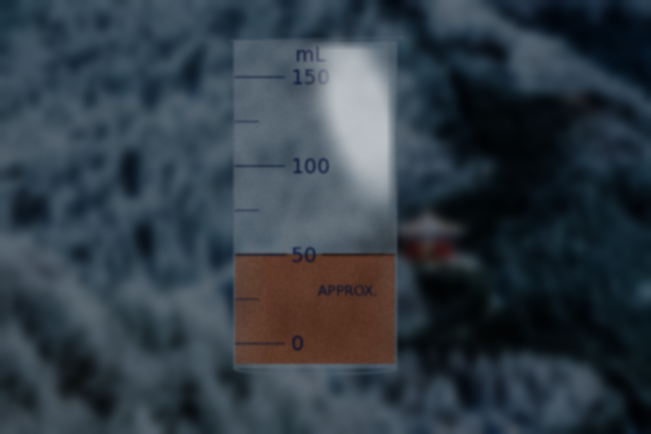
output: 50 mL
